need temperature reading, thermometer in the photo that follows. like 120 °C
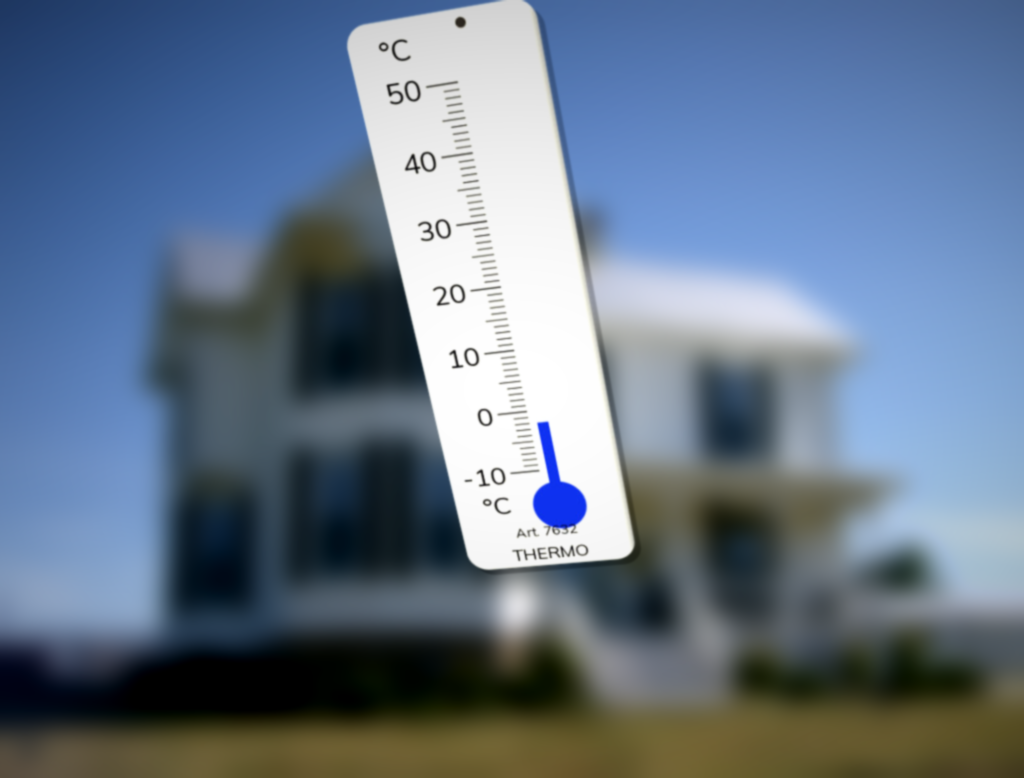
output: -2 °C
